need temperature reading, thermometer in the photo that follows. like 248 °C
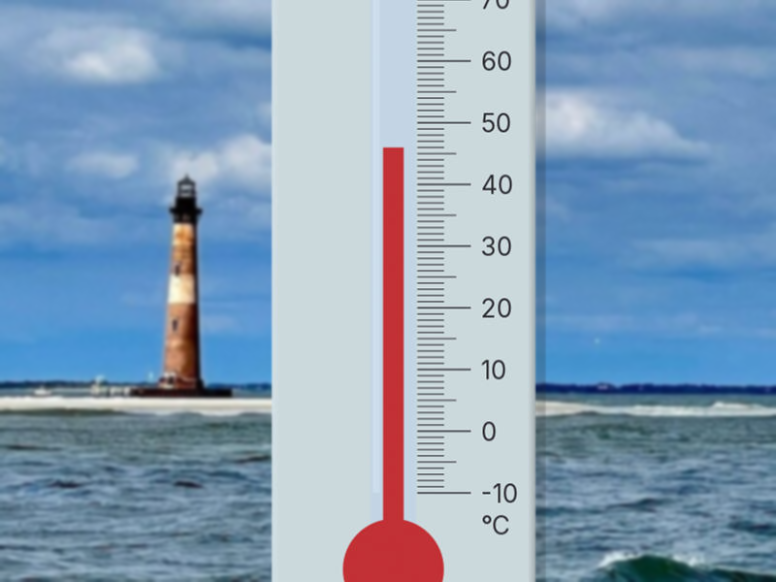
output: 46 °C
